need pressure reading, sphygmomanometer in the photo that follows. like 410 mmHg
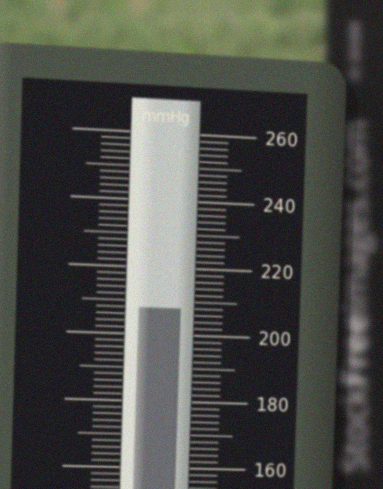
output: 208 mmHg
